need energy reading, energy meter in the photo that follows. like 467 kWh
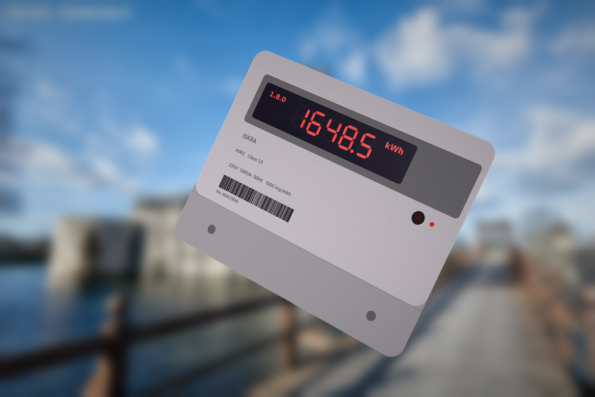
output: 1648.5 kWh
